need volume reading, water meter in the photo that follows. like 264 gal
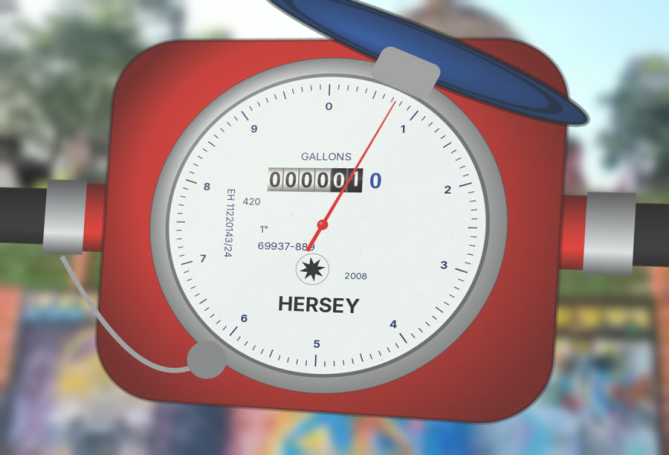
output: 10.7 gal
